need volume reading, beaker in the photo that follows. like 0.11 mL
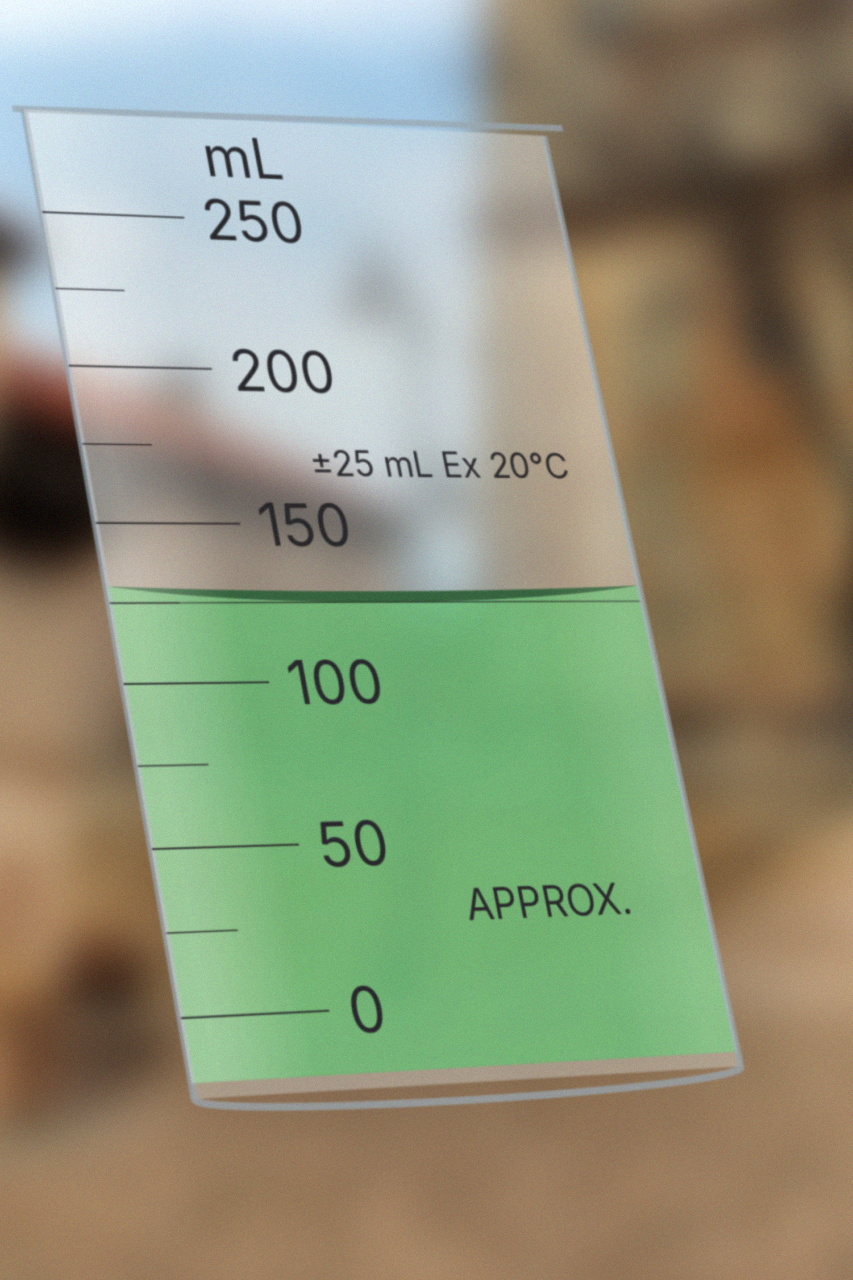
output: 125 mL
